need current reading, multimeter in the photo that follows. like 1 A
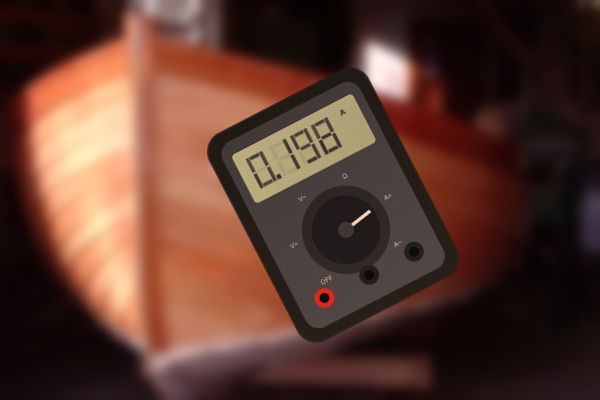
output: 0.198 A
